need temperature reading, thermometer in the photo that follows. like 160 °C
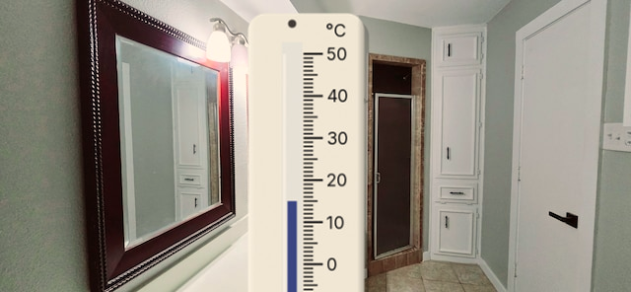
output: 15 °C
